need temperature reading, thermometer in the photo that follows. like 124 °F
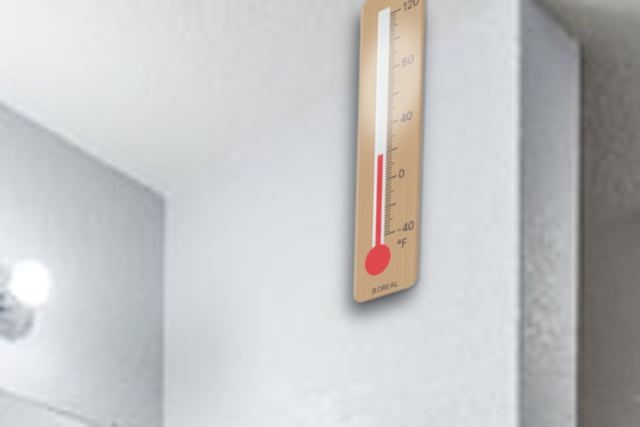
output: 20 °F
